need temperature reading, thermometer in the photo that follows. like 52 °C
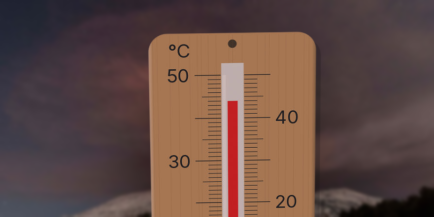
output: 44 °C
